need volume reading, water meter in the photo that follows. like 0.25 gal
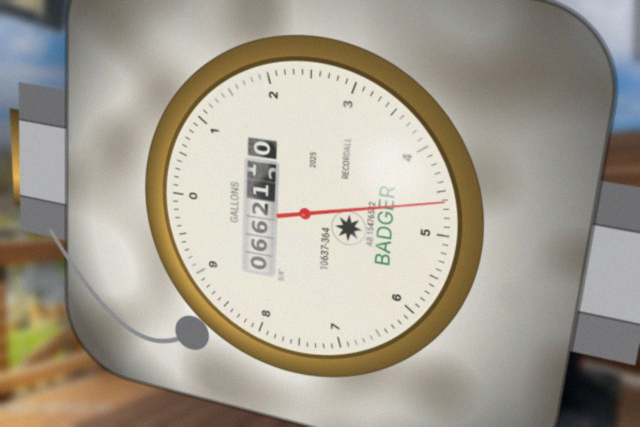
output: 662114.6 gal
